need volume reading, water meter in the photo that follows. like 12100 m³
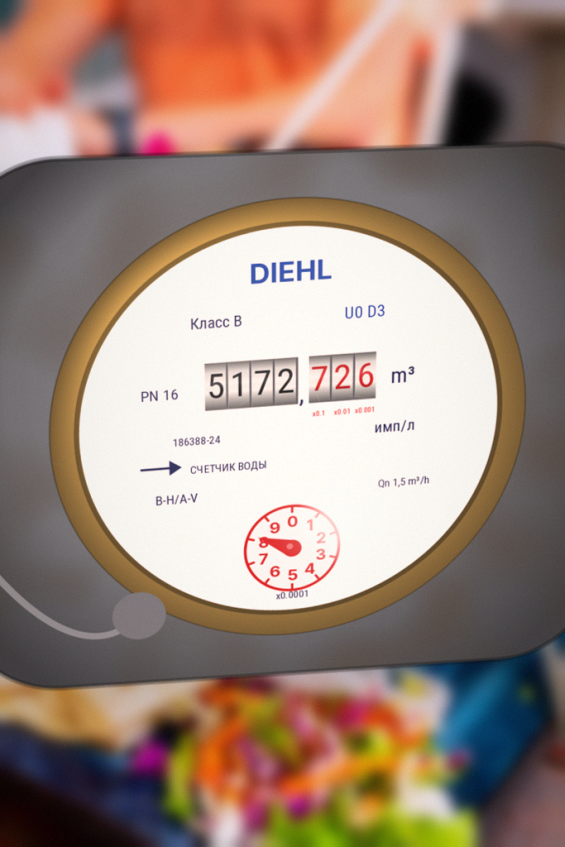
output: 5172.7268 m³
